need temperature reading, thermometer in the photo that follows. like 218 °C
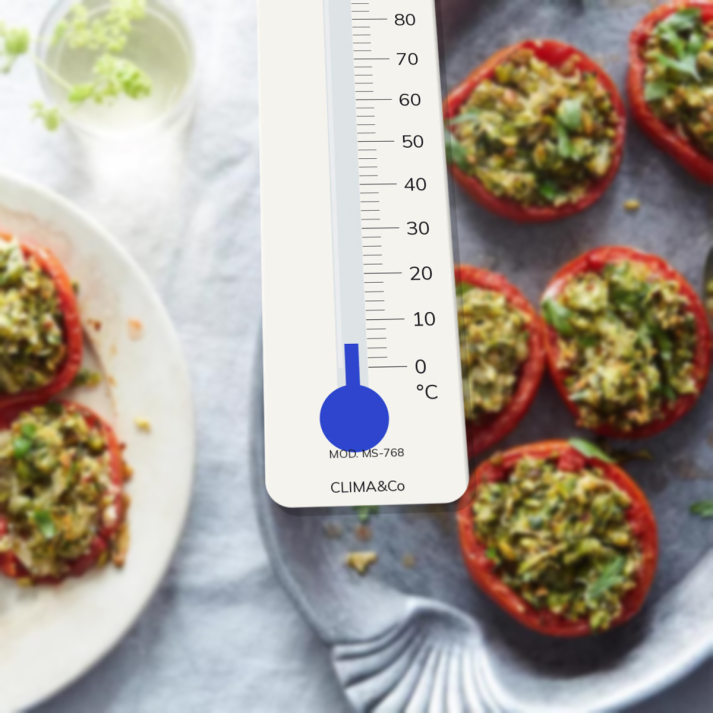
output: 5 °C
